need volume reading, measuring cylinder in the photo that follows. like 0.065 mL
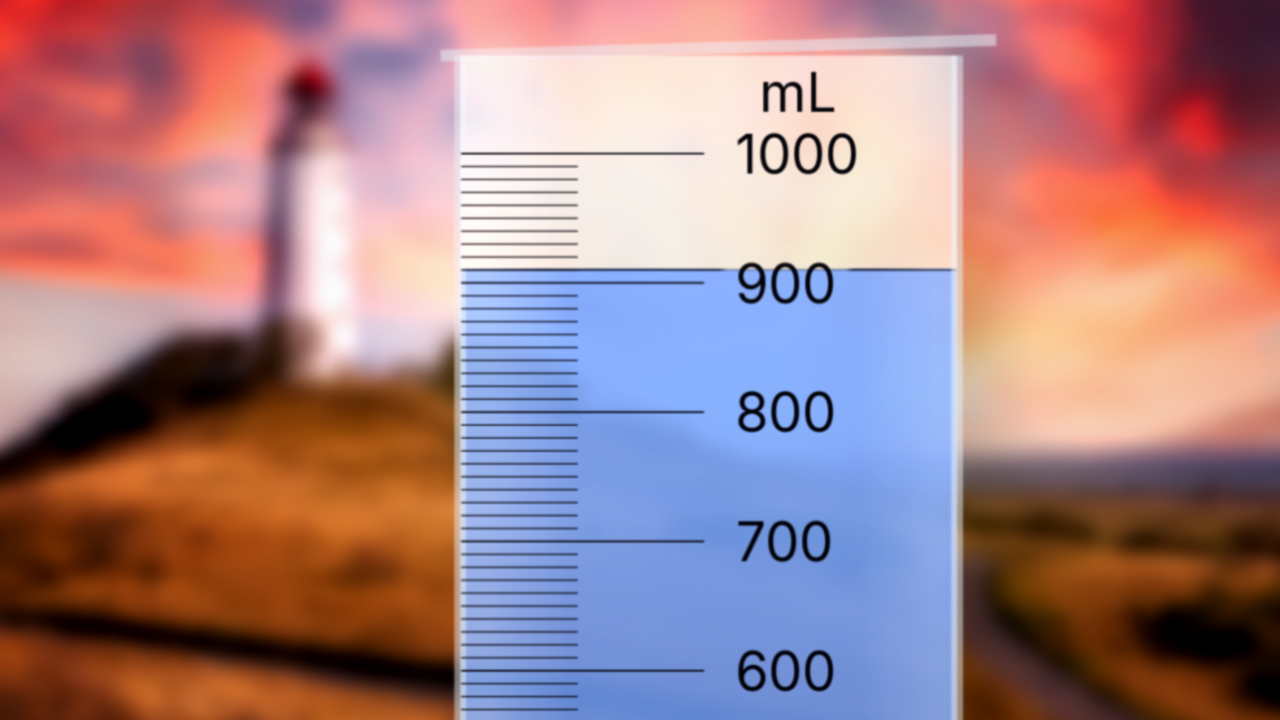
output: 910 mL
